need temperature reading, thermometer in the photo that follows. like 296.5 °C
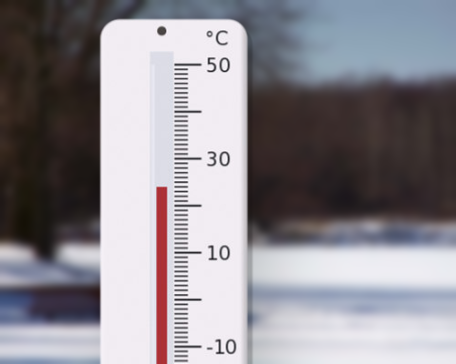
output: 24 °C
